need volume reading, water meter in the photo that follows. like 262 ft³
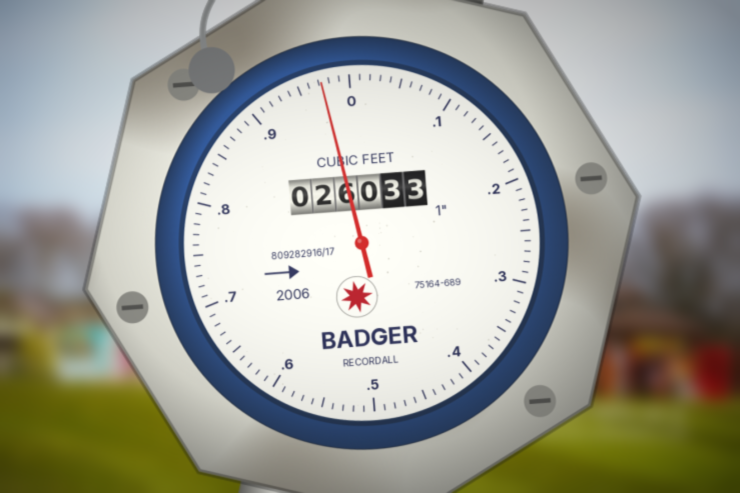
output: 26032.97 ft³
